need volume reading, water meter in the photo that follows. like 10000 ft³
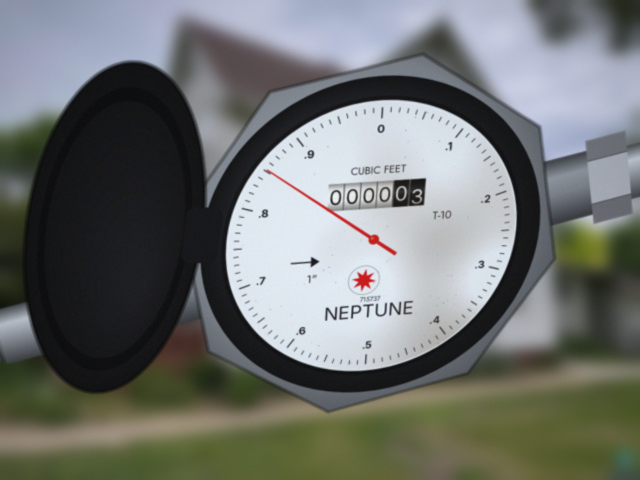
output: 2.85 ft³
